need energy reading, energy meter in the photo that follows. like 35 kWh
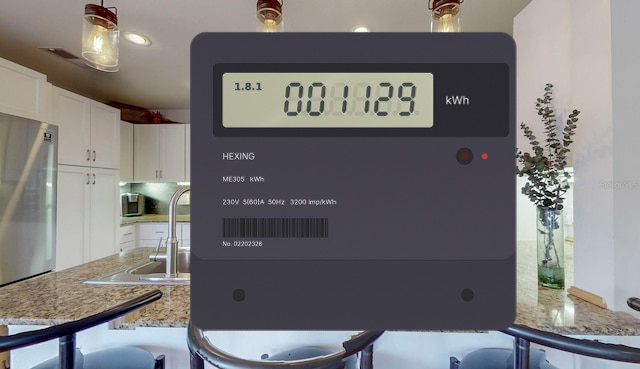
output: 1129 kWh
